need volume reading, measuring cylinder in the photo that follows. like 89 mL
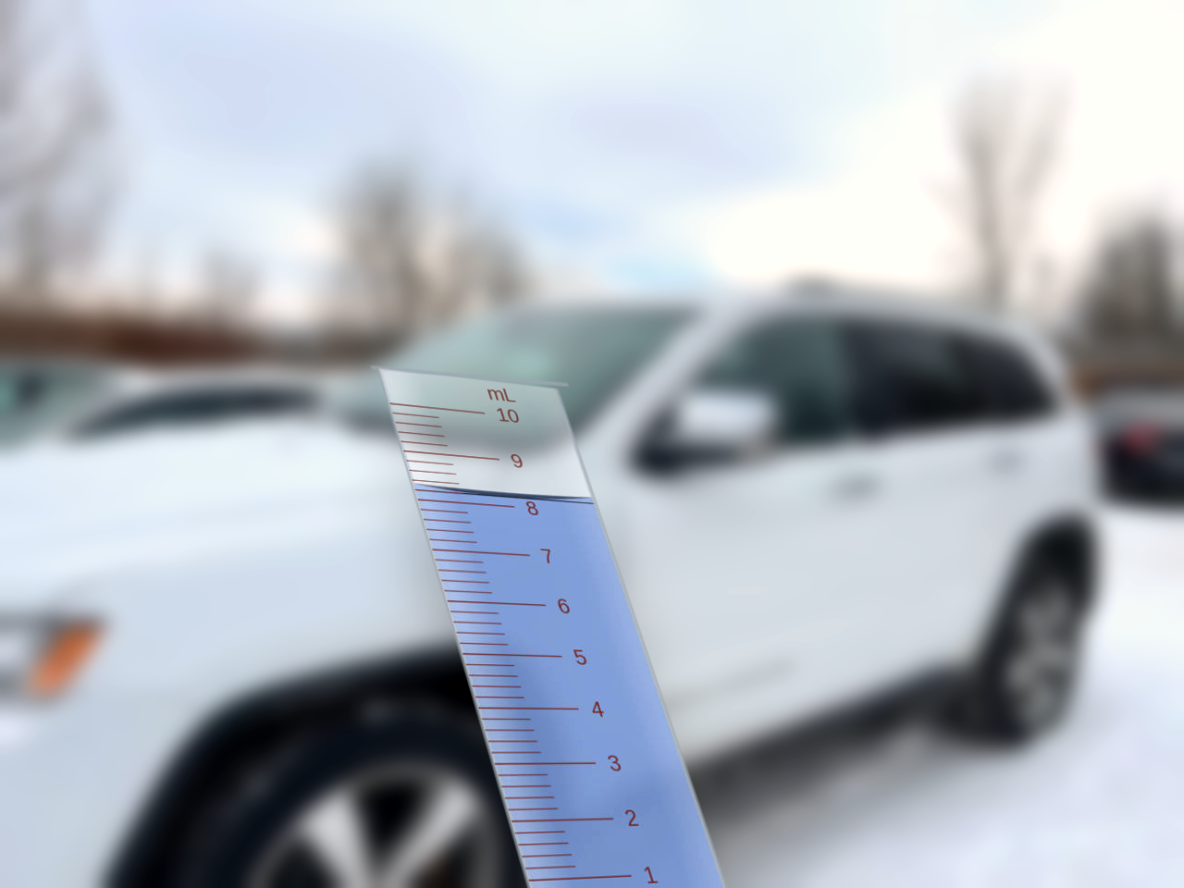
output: 8.2 mL
